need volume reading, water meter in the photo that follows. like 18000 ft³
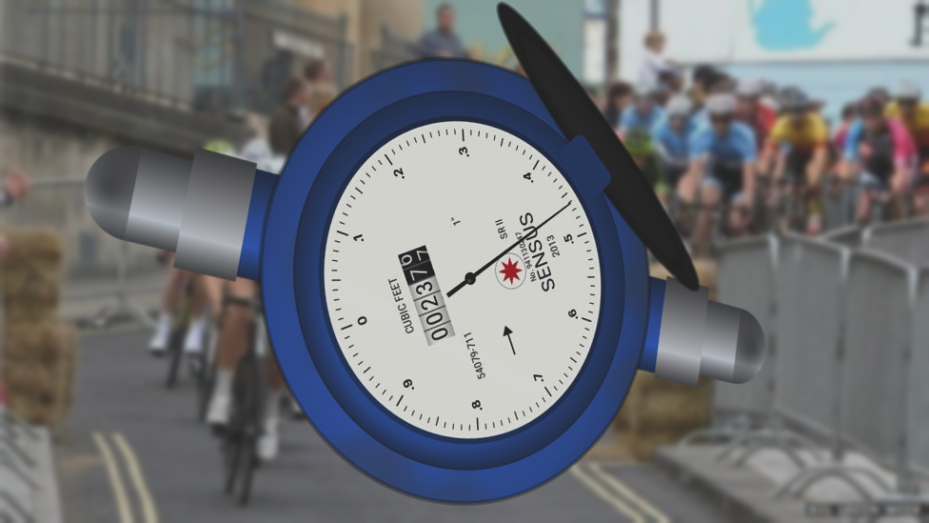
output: 2376.46 ft³
